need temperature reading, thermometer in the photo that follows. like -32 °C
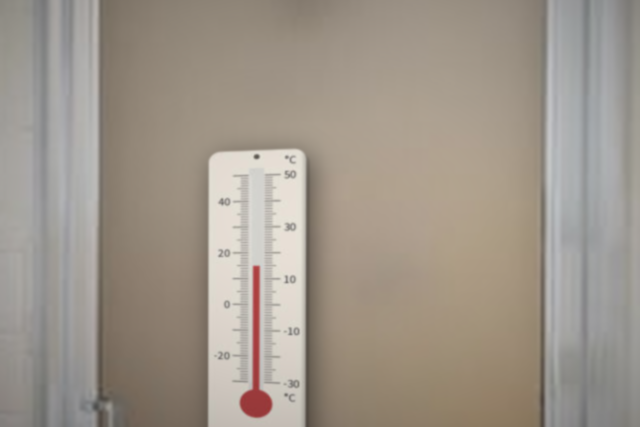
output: 15 °C
